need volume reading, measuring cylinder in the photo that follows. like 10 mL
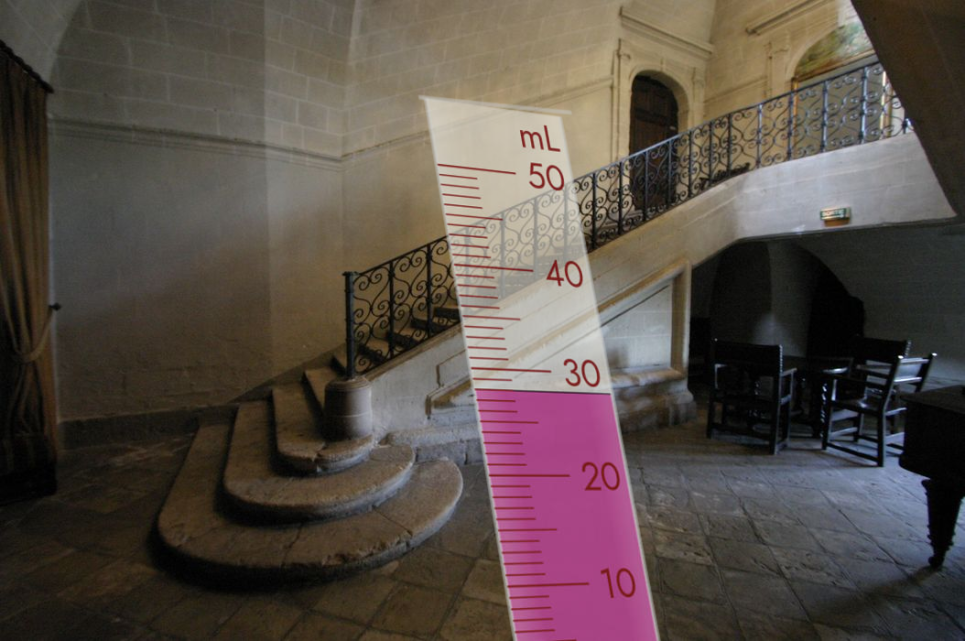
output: 28 mL
